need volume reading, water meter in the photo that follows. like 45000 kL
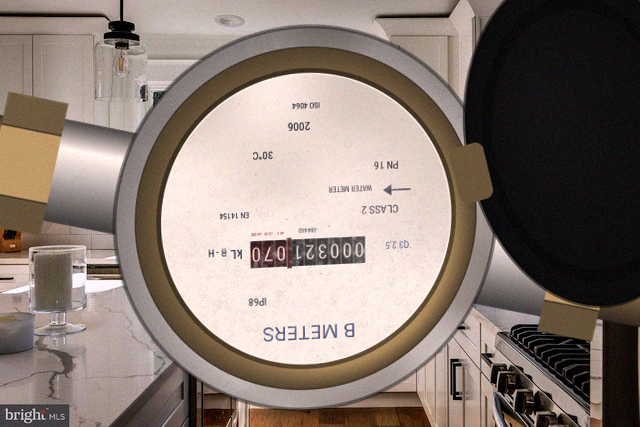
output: 321.070 kL
